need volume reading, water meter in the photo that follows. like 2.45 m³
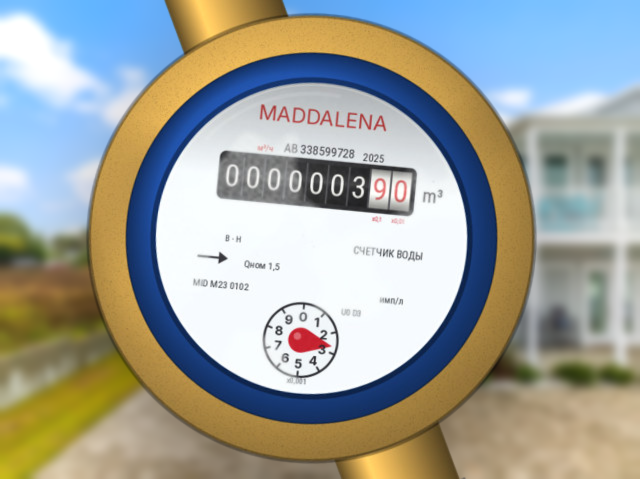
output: 3.902 m³
